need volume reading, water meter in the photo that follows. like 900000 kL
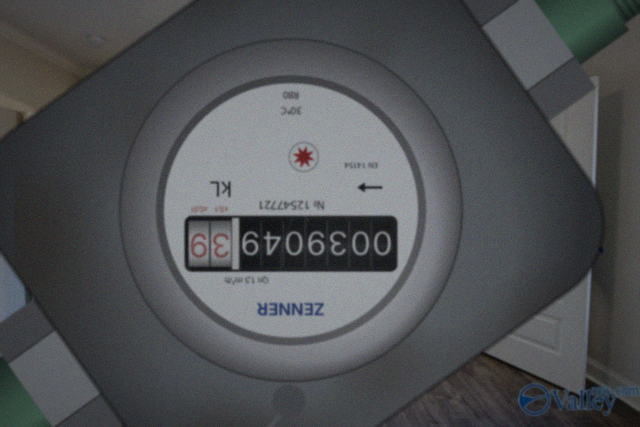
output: 39049.39 kL
